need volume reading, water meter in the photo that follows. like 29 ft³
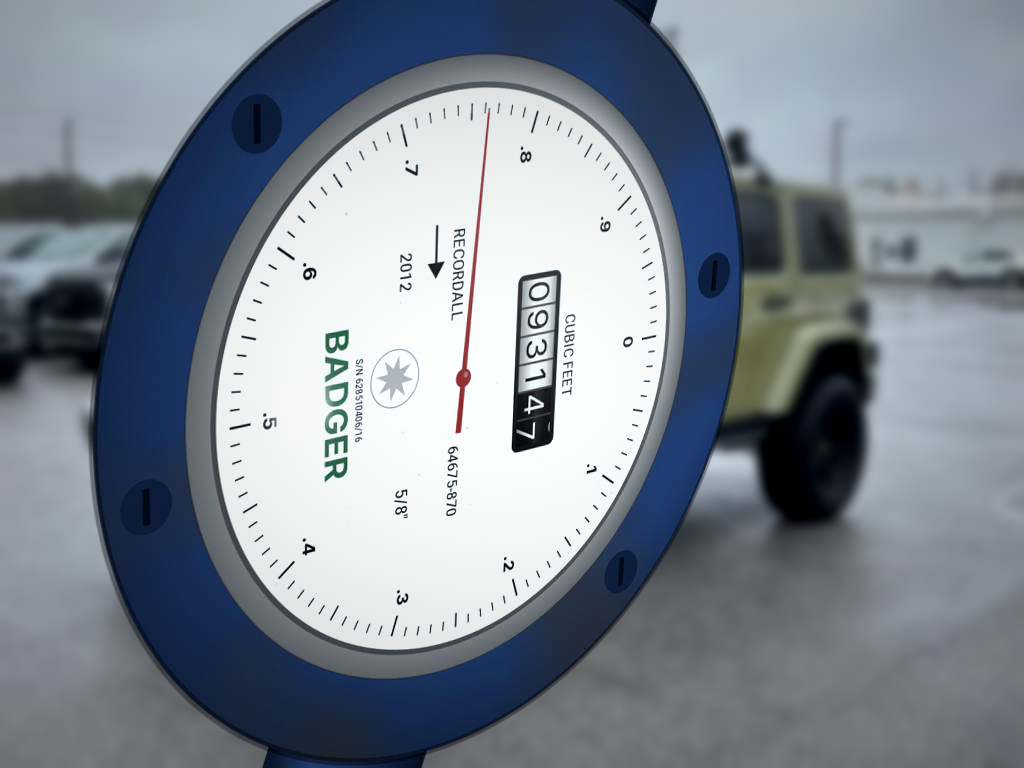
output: 93146.76 ft³
